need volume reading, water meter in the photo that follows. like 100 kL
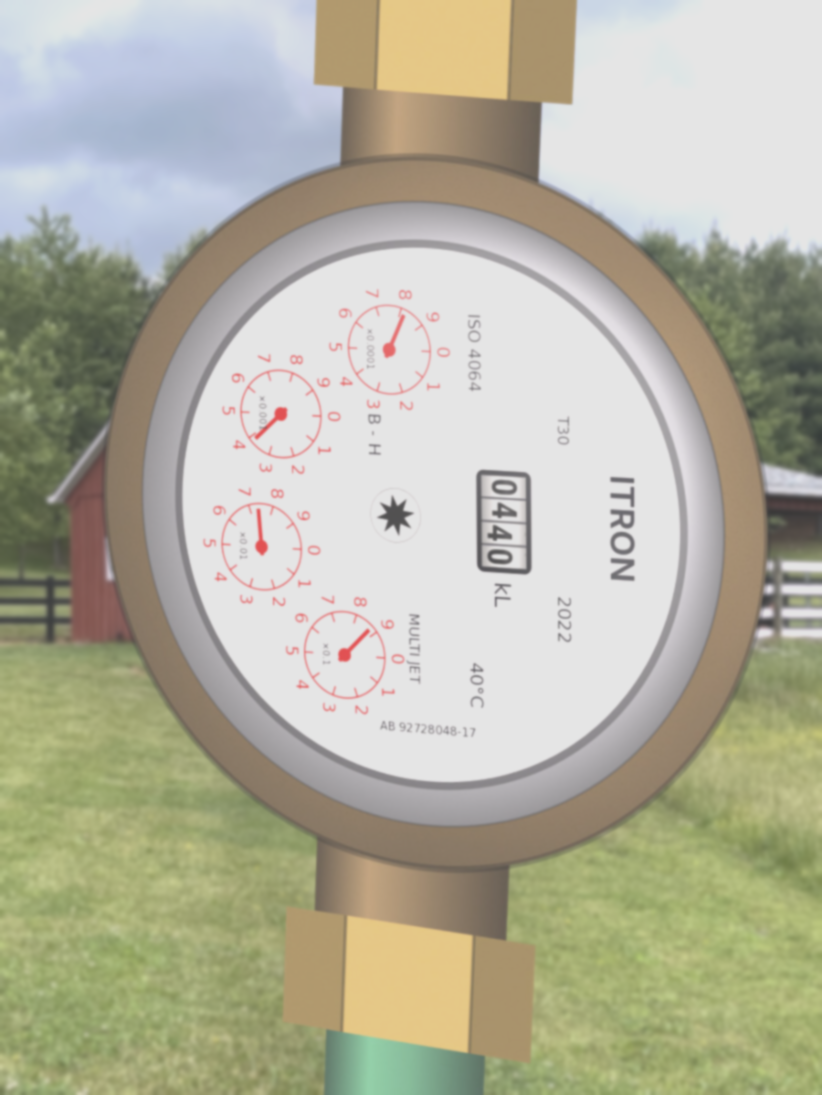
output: 439.8738 kL
